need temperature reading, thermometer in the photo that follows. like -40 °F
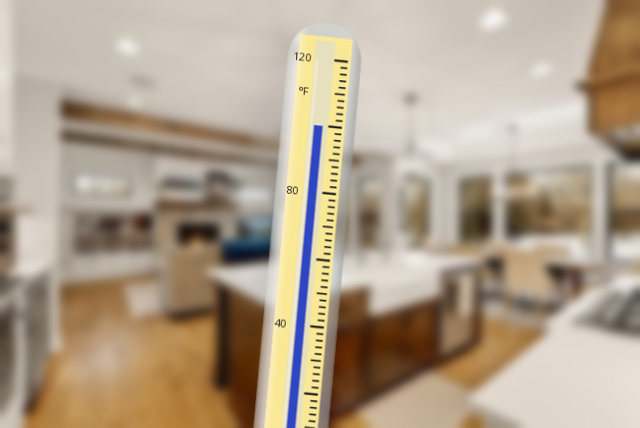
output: 100 °F
